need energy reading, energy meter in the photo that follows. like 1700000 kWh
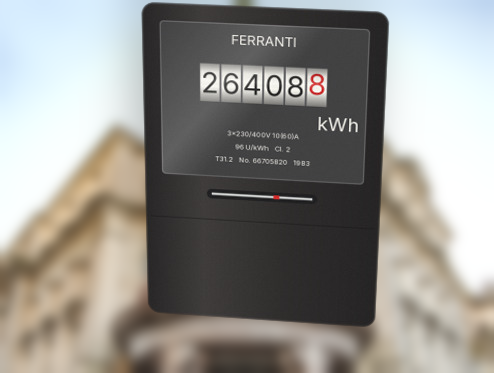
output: 26408.8 kWh
